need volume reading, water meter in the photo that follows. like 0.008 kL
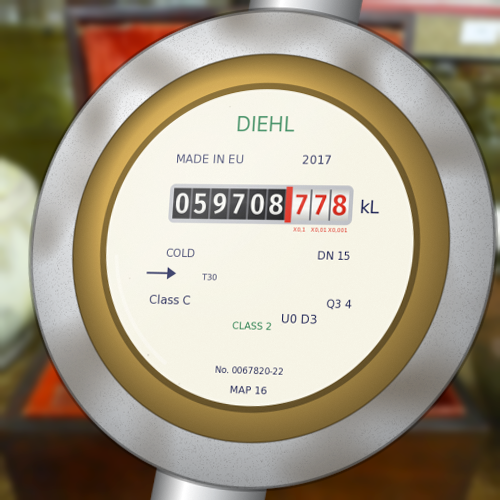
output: 59708.778 kL
